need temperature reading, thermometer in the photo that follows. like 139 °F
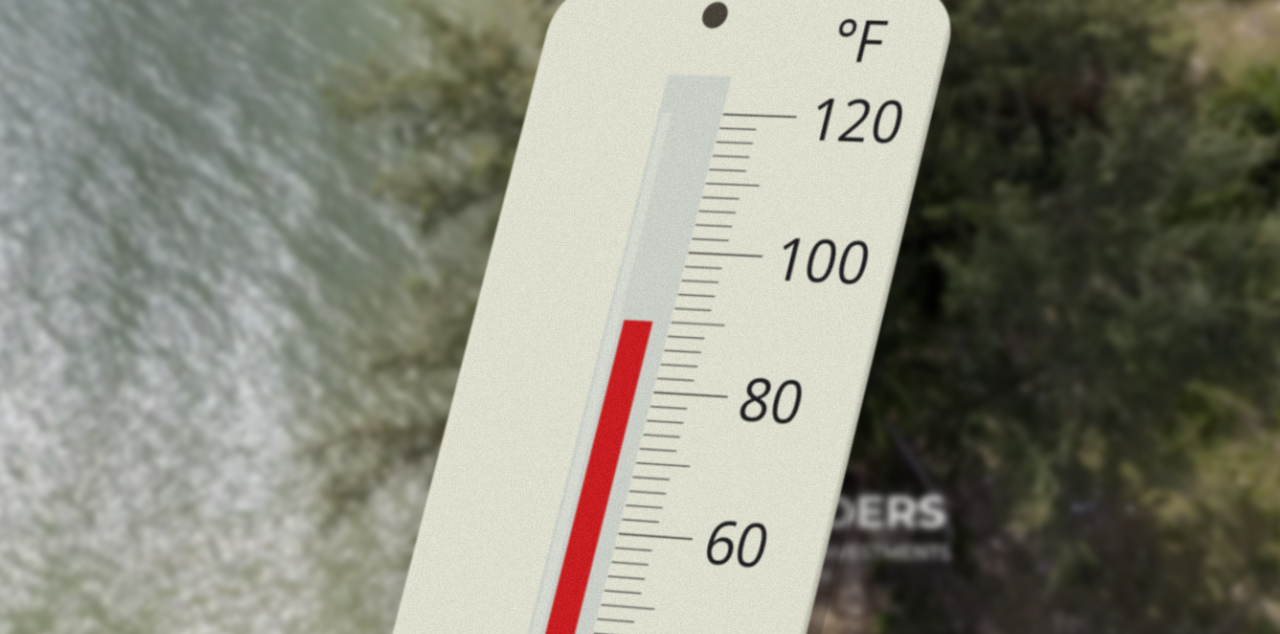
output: 90 °F
